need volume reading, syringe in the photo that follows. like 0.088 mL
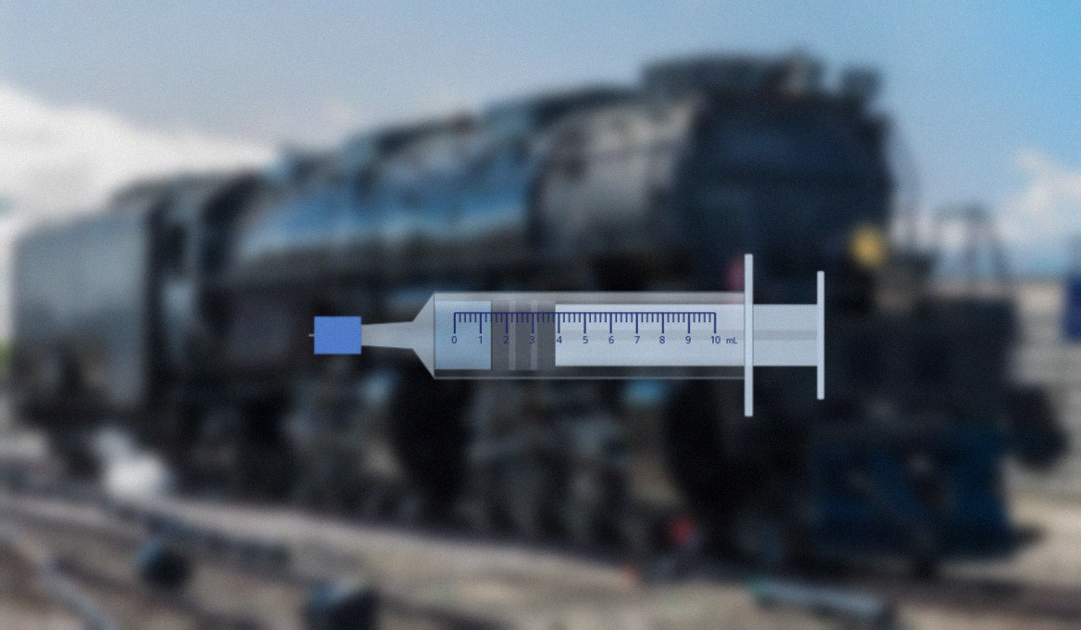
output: 1.4 mL
